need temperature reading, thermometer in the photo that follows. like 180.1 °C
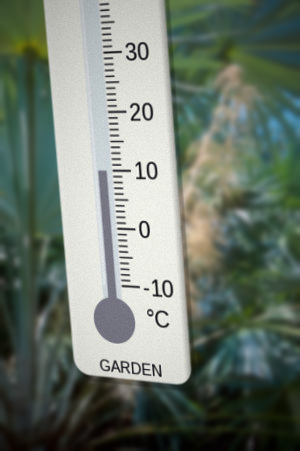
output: 10 °C
